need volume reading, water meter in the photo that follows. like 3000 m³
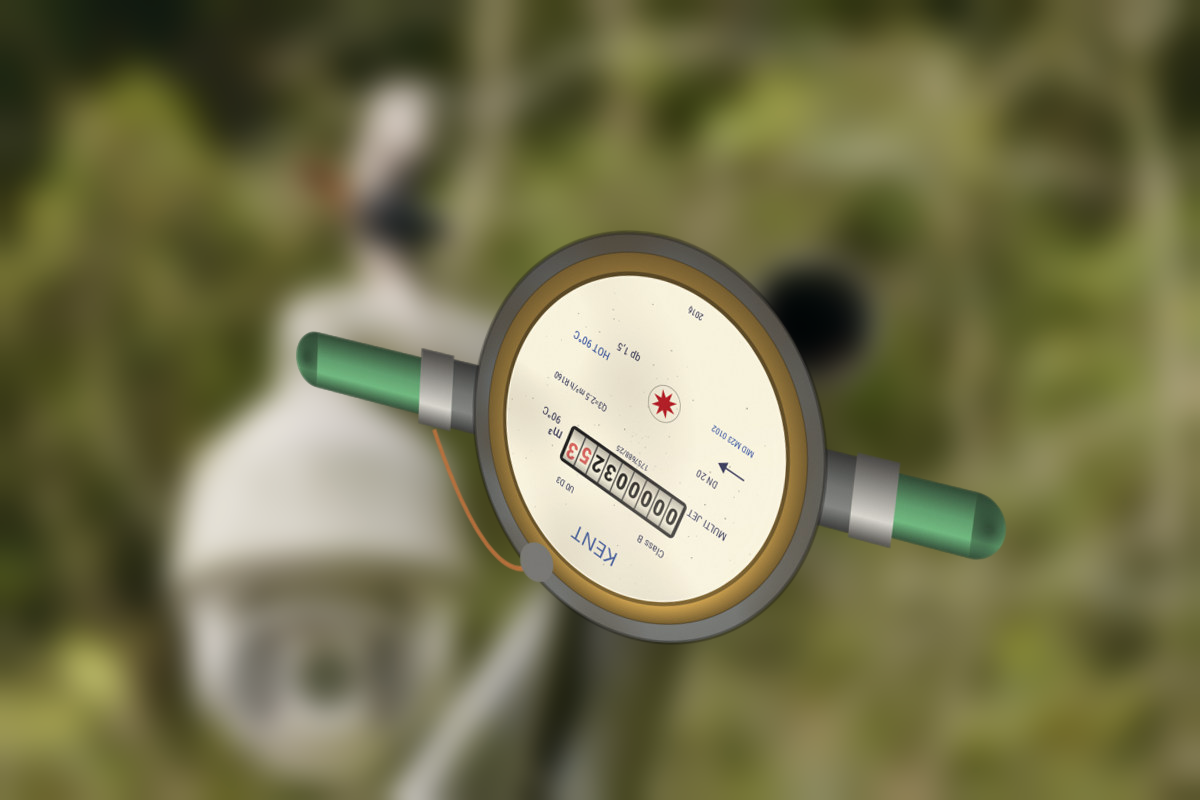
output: 32.53 m³
